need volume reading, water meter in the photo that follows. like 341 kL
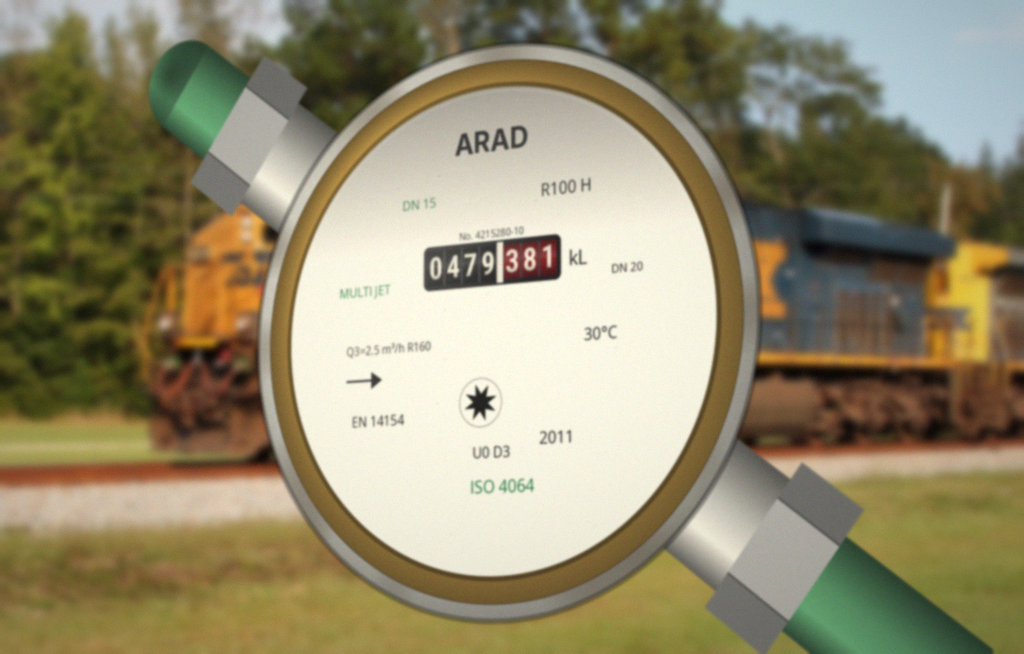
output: 479.381 kL
